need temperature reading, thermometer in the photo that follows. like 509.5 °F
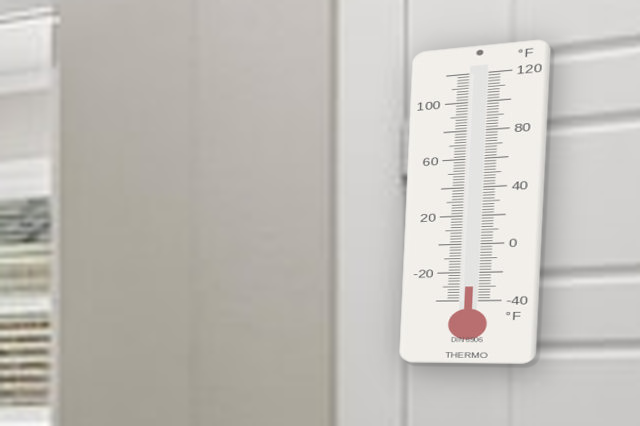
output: -30 °F
